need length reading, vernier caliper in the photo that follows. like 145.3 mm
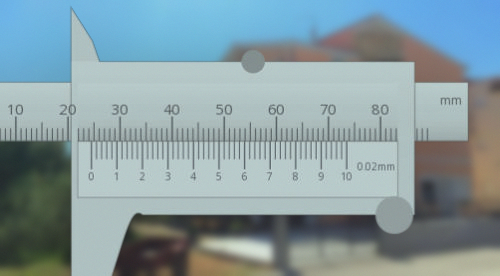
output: 24.5 mm
